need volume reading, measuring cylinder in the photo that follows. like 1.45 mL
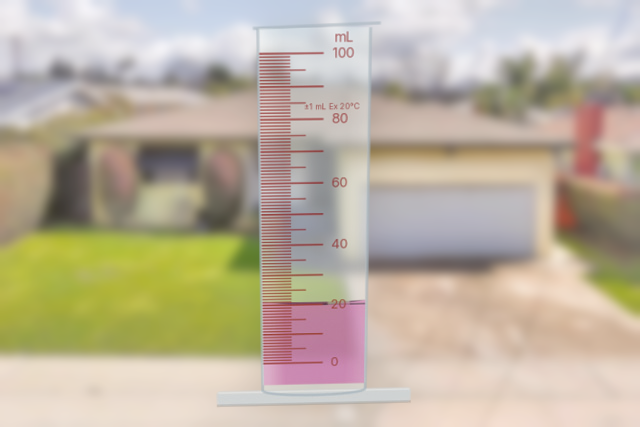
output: 20 mL
